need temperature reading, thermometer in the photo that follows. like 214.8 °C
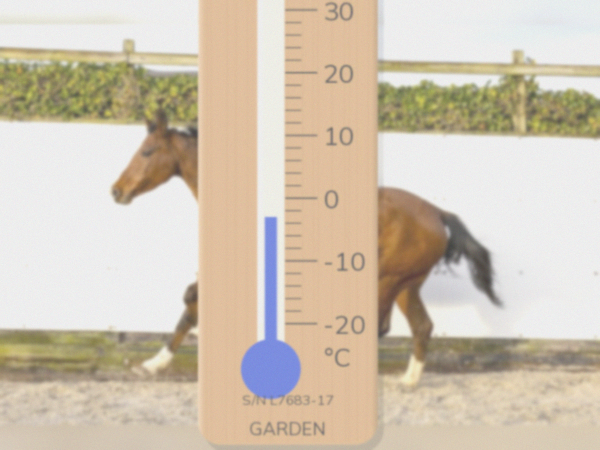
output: -3 °C
